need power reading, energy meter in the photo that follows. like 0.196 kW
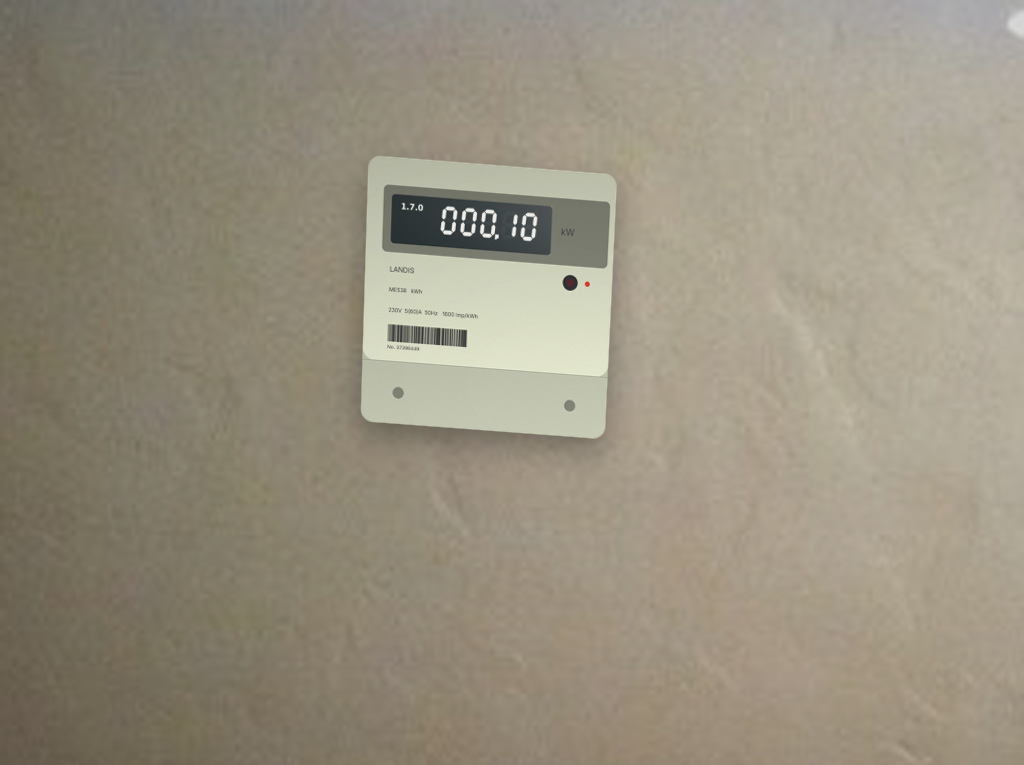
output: 0.10 kW
